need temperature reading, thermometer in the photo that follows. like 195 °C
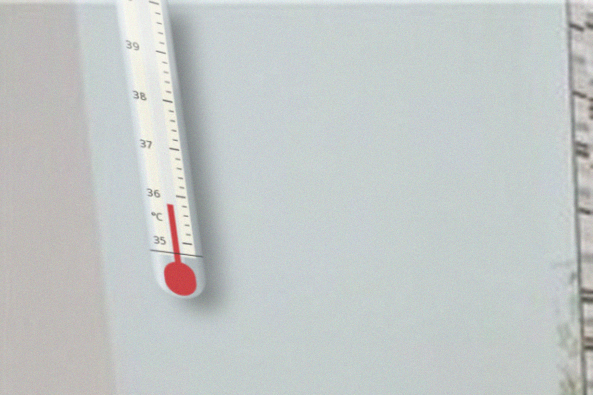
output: 35.8 °C
